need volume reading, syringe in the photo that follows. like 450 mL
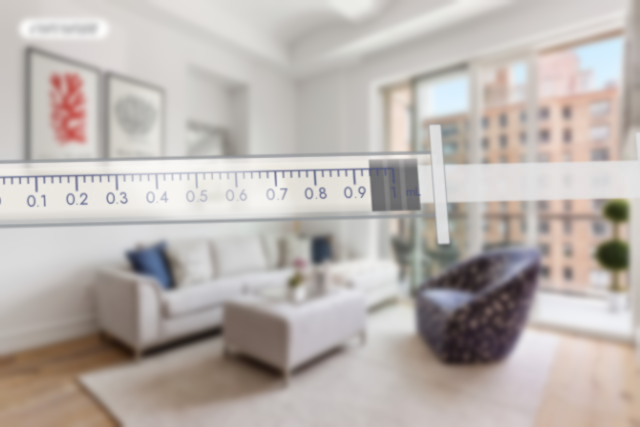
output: 0.94 mL
